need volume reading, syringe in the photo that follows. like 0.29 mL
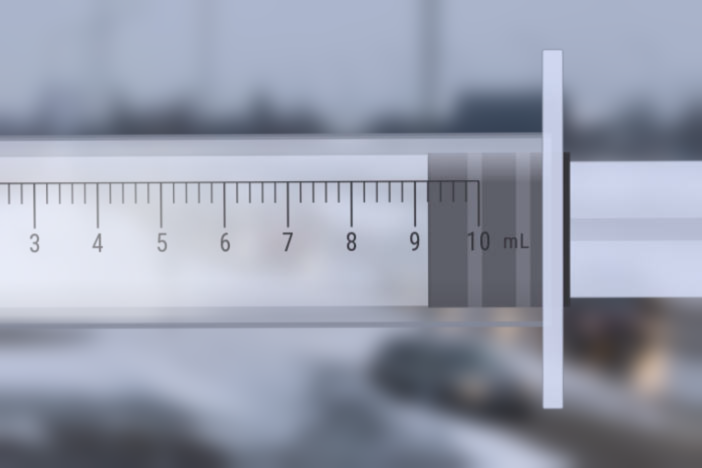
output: 9.2 mL
